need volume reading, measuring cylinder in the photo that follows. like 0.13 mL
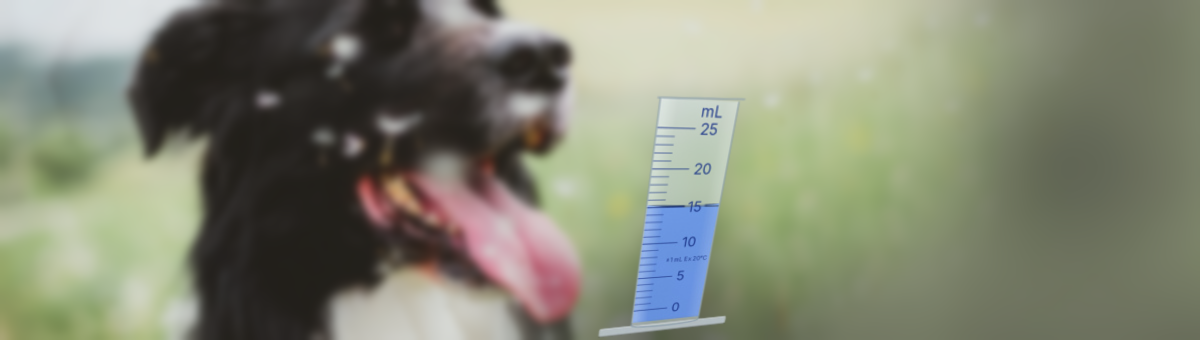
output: 15 mL
